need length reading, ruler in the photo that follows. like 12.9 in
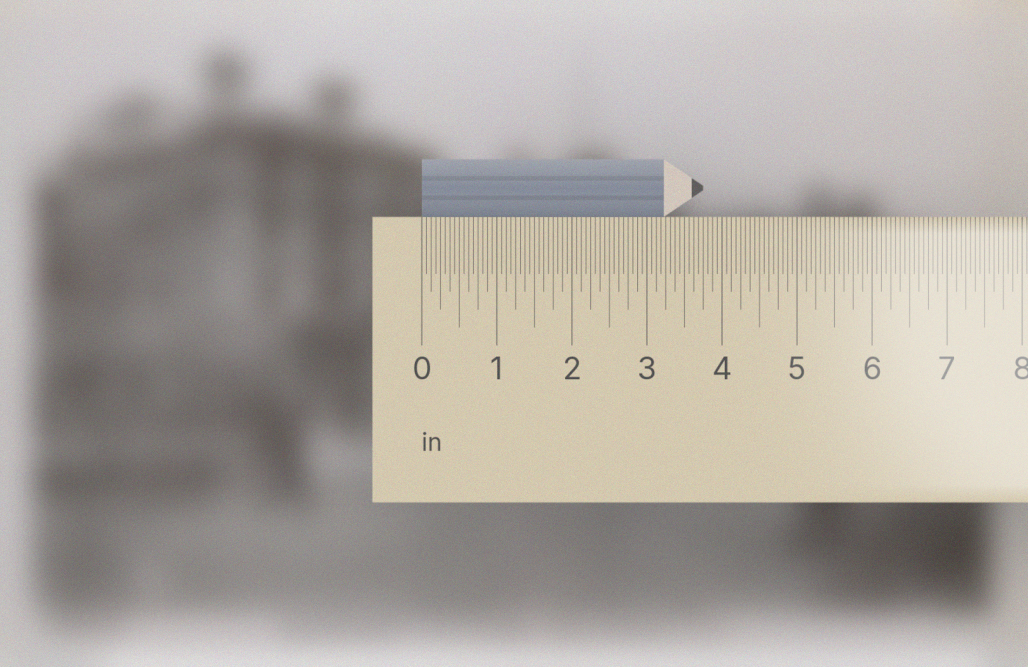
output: 3.75 in
